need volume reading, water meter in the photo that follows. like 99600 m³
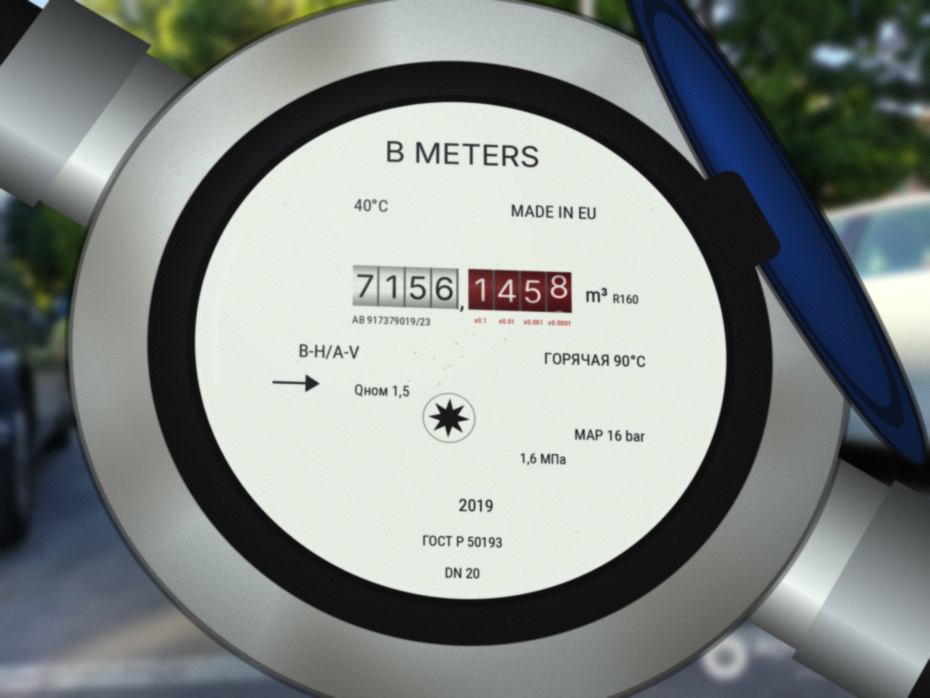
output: 7156.1458 m³
